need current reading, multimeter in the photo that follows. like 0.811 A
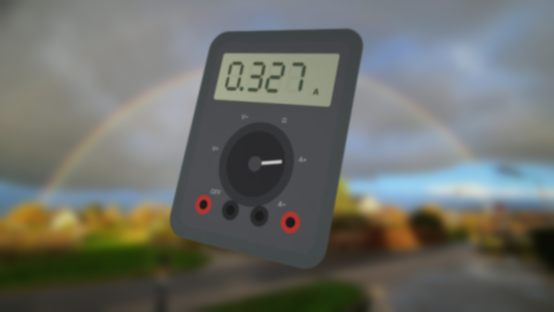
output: 0.327 A
